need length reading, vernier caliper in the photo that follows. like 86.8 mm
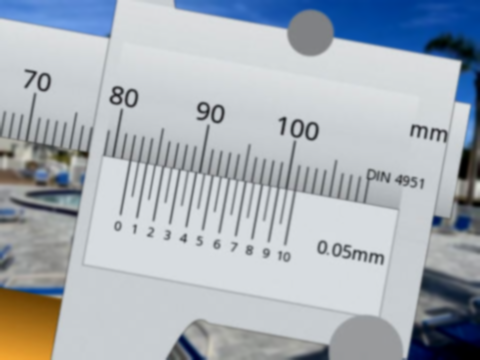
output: 82.0 mm
